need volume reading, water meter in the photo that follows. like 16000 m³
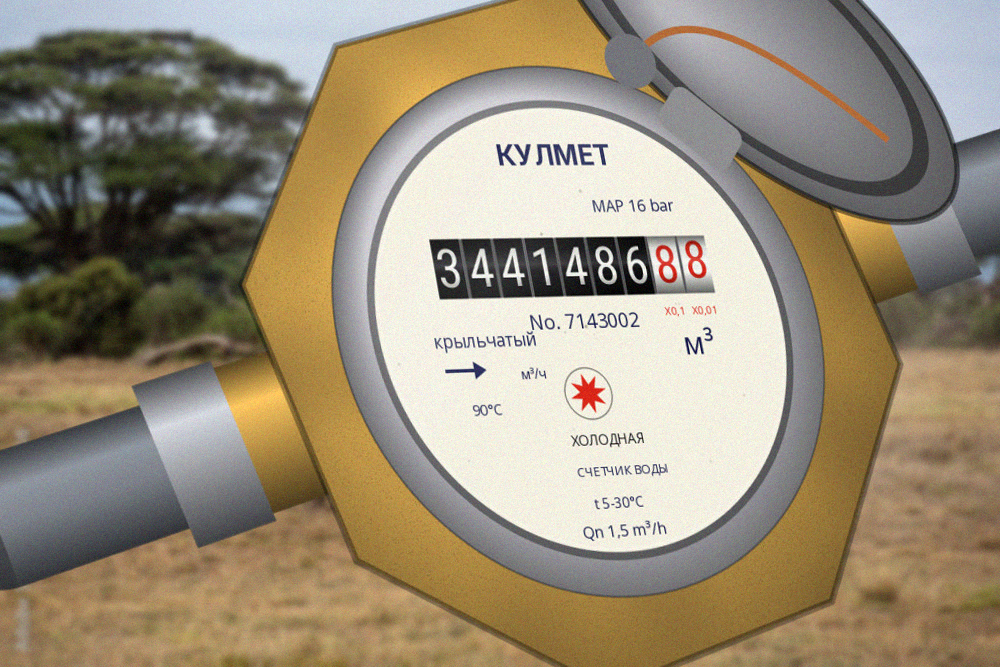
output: 3441486.88 m³
